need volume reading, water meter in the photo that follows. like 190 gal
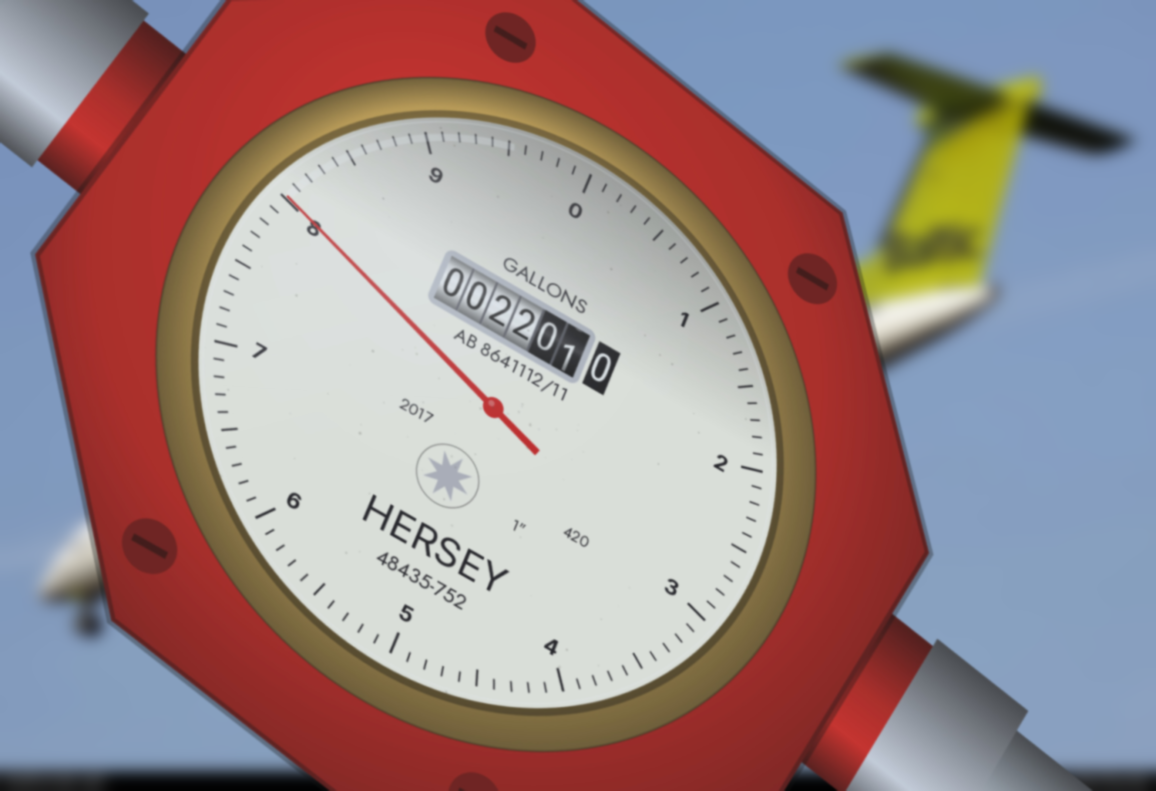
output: 22008.0 gal
